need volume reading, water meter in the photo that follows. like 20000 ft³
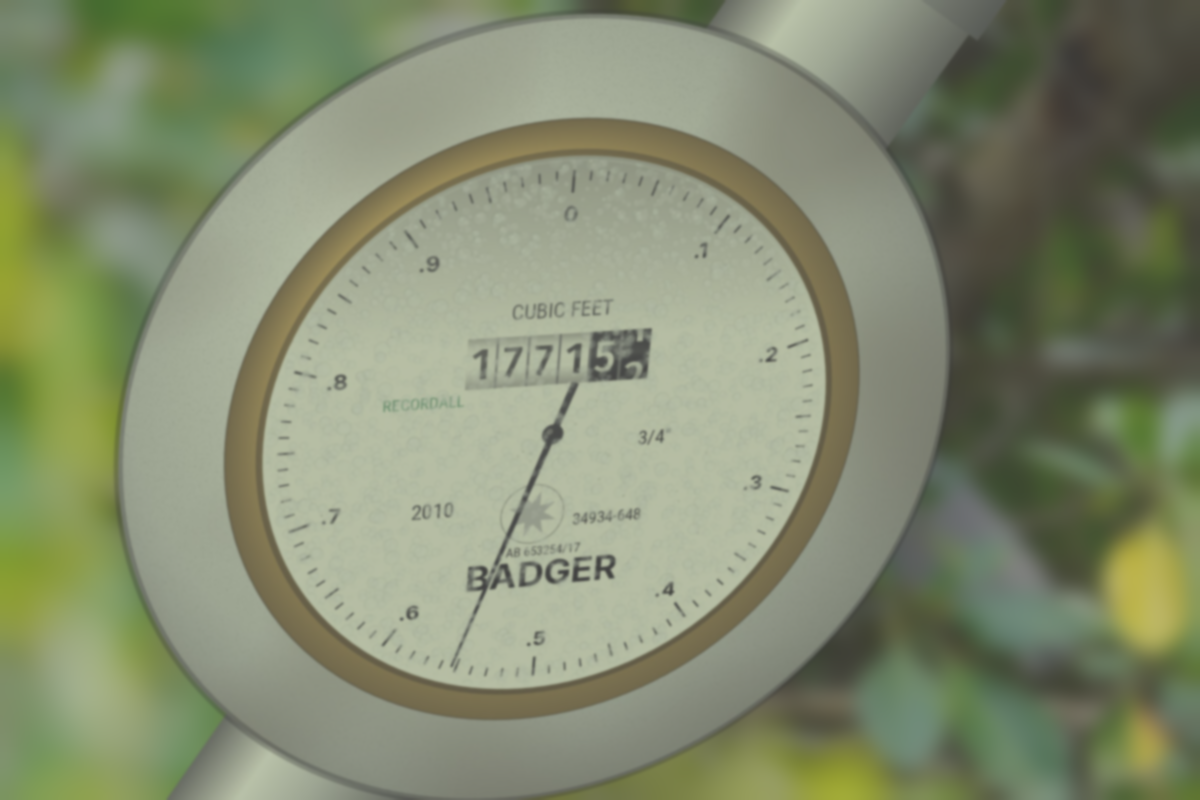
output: 177151.55 ft³
